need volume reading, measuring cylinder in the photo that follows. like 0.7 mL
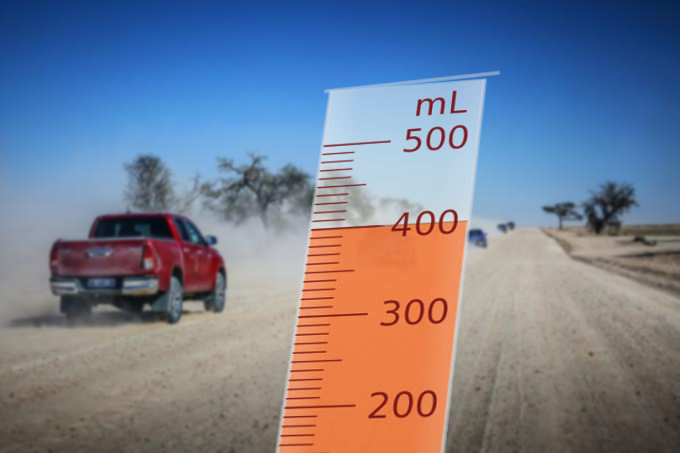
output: 400 mL
